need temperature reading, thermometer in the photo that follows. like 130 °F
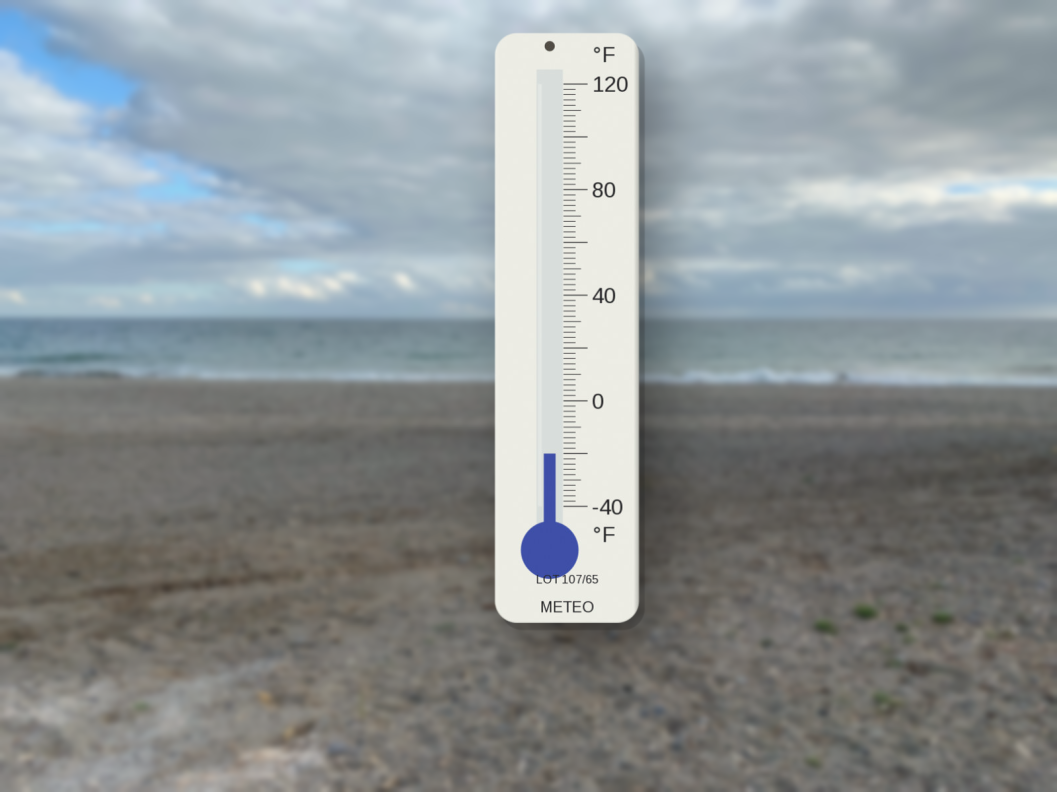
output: -20 °F
